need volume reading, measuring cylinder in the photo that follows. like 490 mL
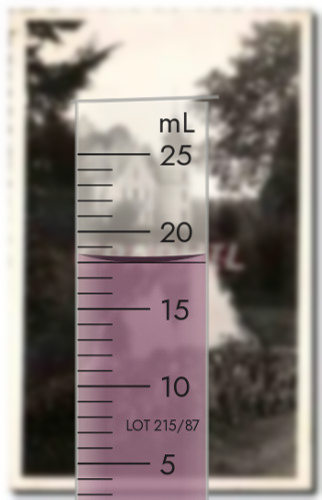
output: 18 mL
